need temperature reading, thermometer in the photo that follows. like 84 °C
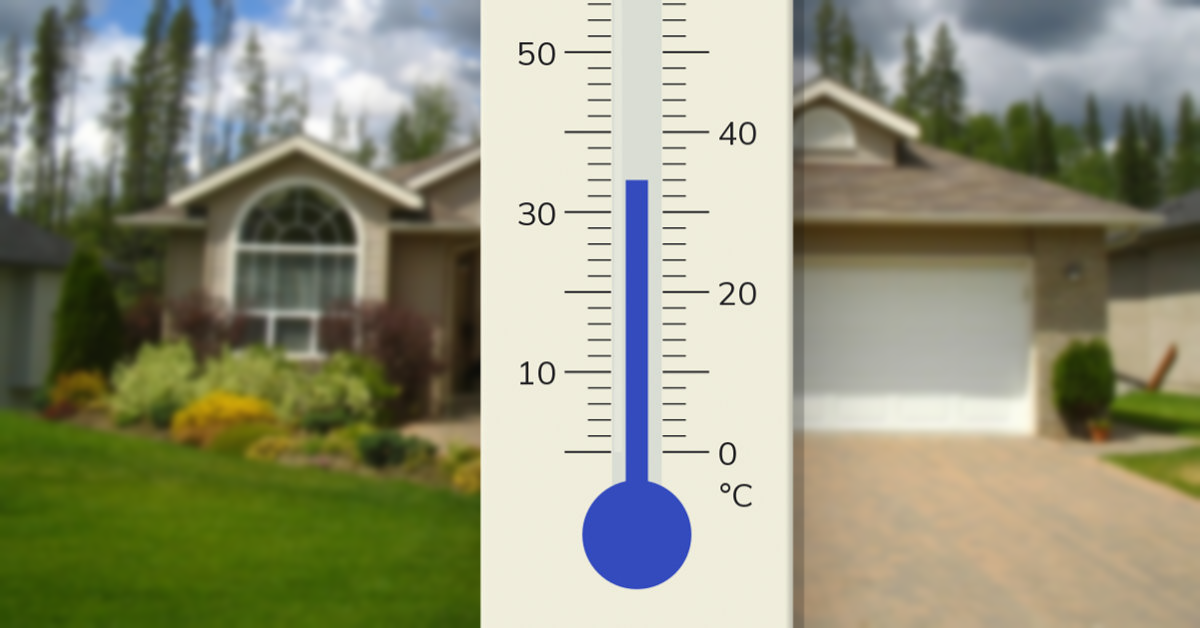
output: 34 °C
